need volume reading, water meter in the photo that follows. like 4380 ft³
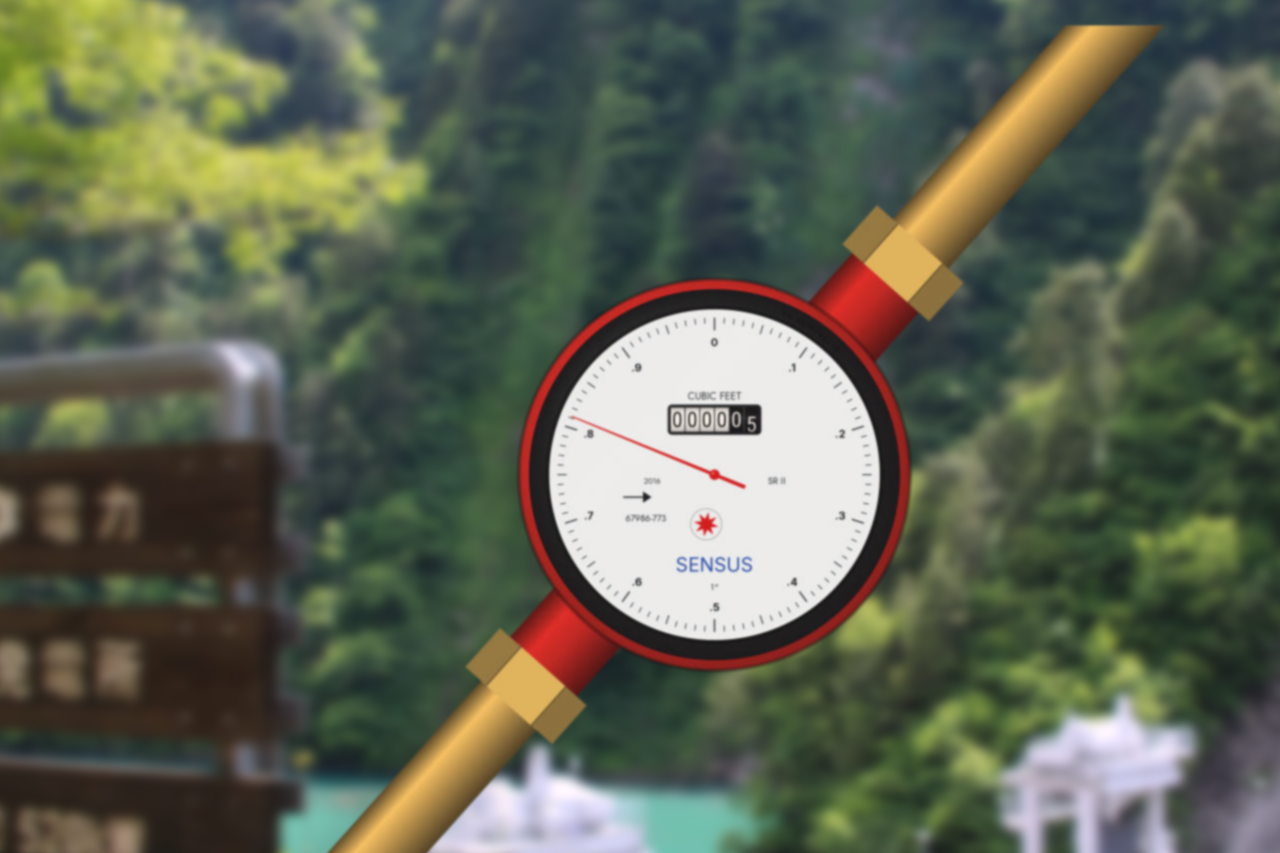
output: 4.81 ft³
